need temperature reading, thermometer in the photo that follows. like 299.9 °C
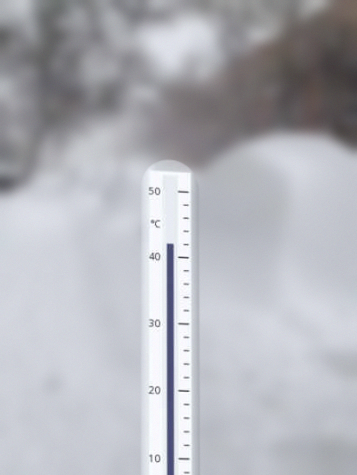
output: 42 °C
